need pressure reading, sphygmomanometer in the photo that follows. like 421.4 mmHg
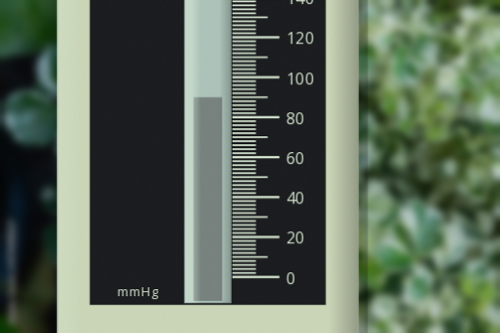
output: 90 mmHg
